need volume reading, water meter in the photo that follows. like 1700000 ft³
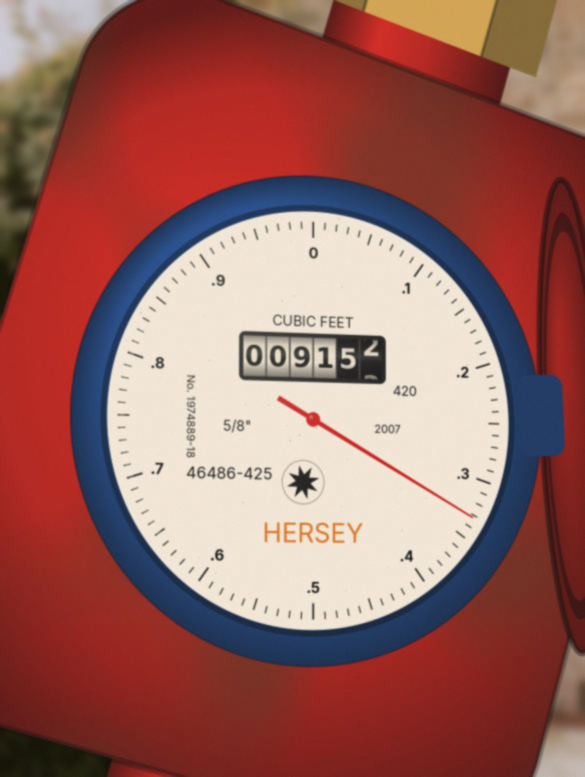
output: 9152.33 ft³
